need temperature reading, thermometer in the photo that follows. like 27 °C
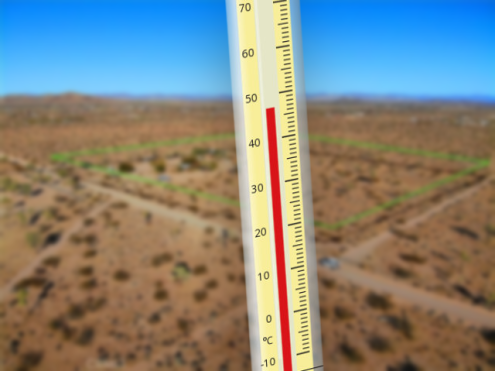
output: 47 °C
